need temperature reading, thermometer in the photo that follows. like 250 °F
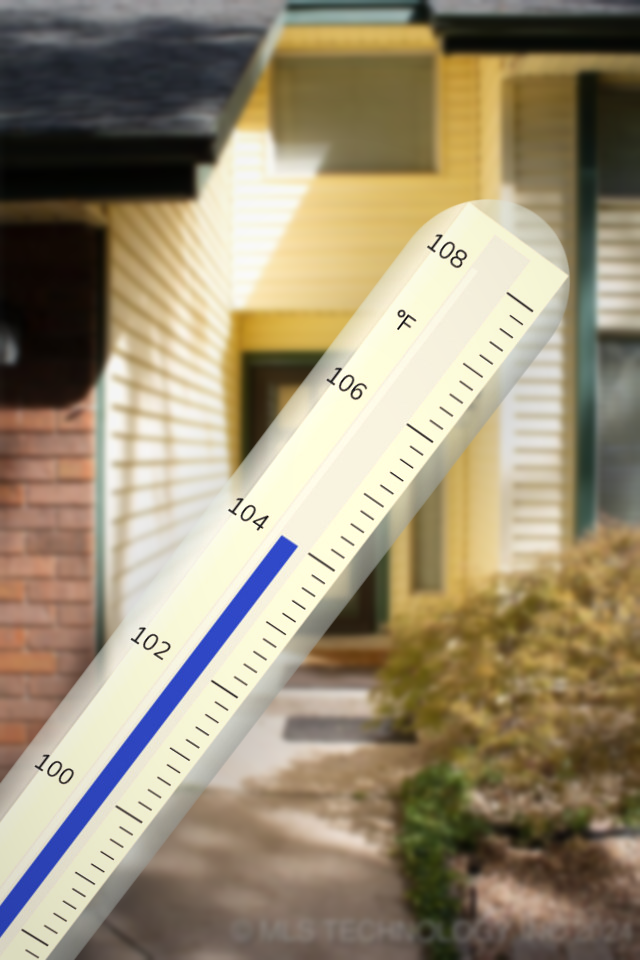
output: 104 °F
